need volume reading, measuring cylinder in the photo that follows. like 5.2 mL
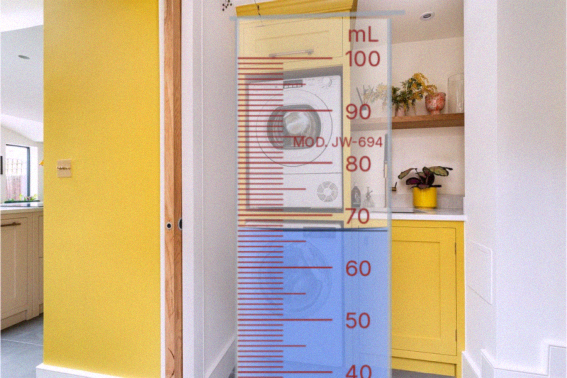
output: 67 mL
